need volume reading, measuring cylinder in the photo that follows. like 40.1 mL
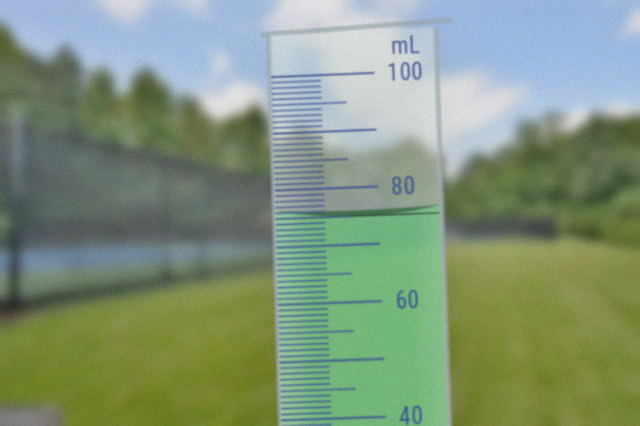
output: 75 mL
